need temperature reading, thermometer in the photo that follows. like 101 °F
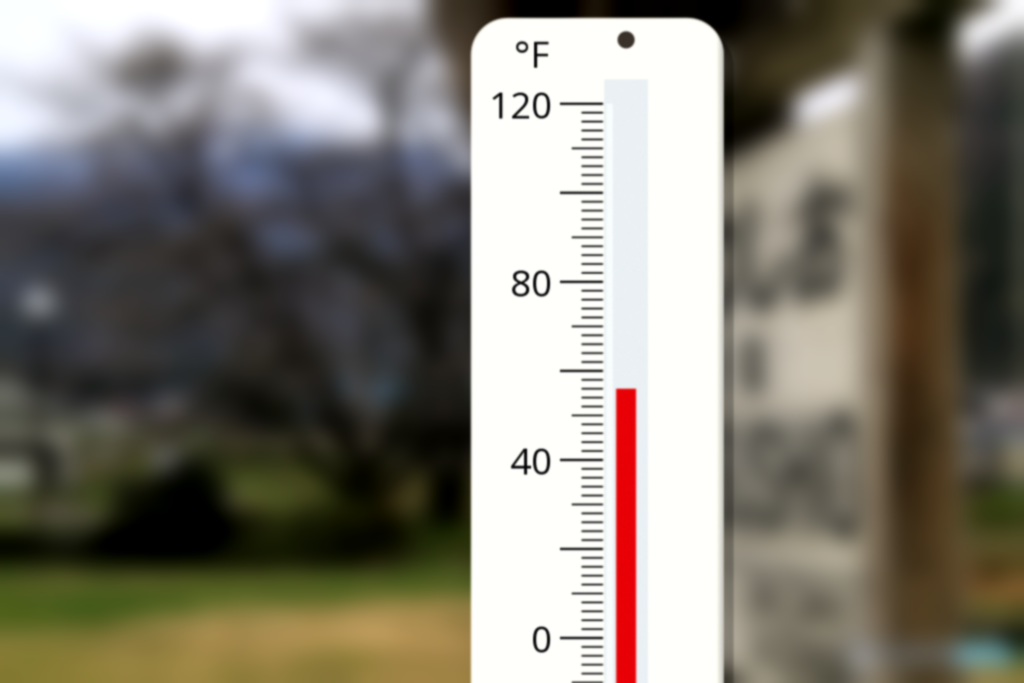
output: 56 °F
